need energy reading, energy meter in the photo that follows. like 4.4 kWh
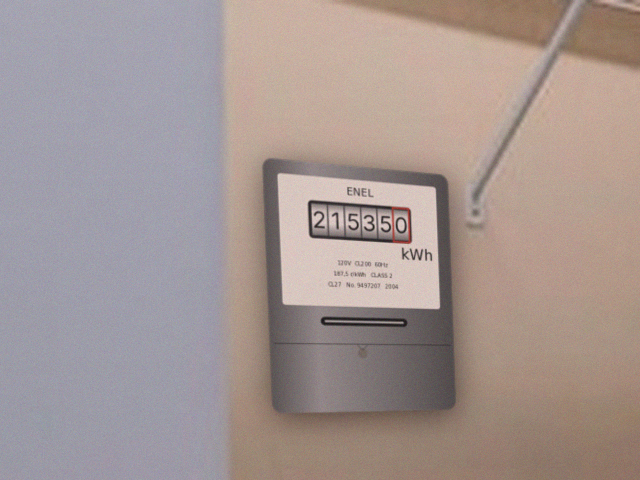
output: 21535.0 kWh
